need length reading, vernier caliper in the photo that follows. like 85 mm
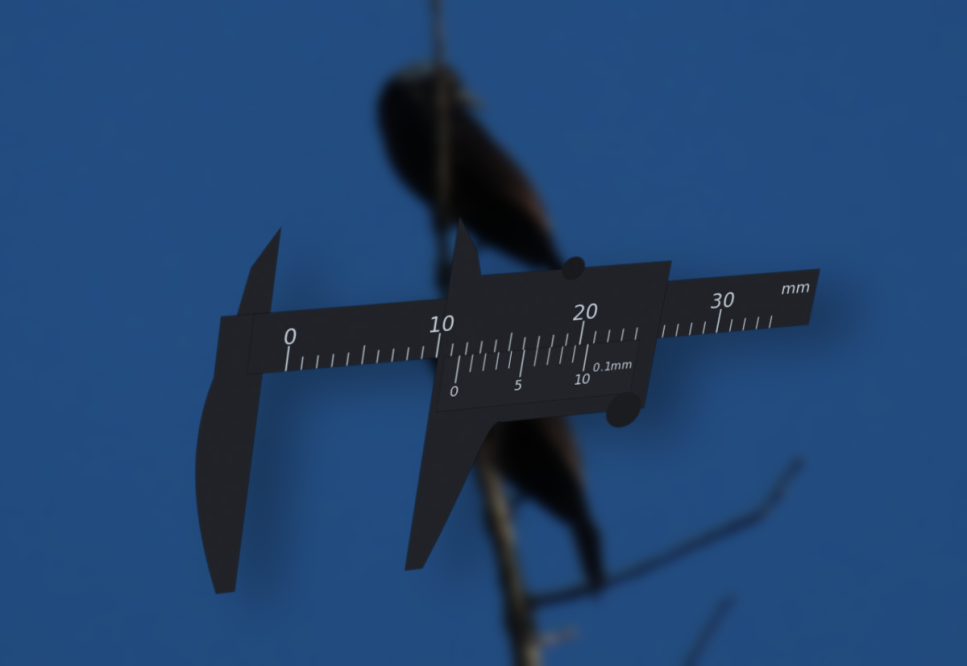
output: 11.6 mm
